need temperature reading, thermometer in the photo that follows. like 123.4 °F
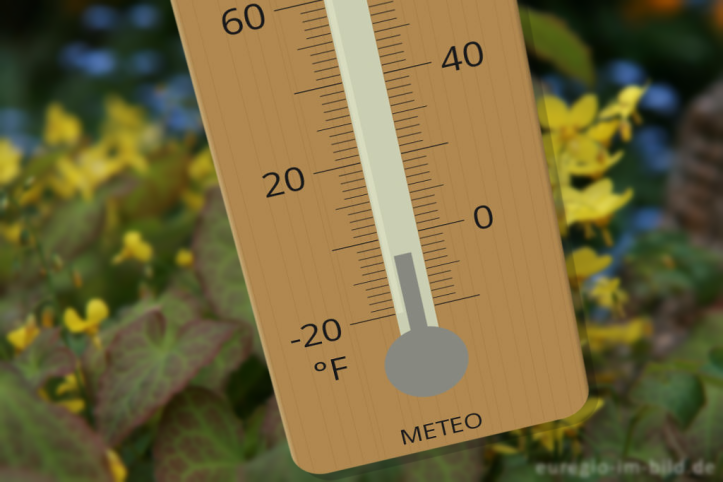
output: -5 °F
